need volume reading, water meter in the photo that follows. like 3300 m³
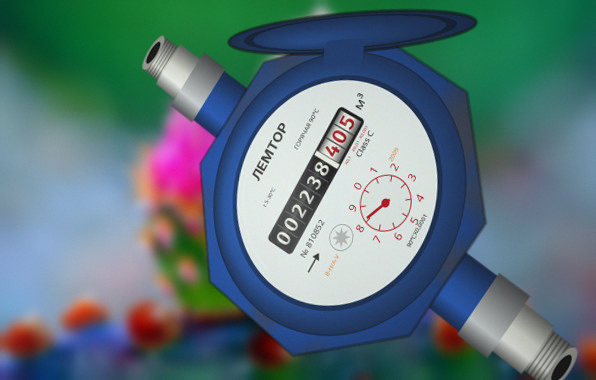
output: 2238.4058 m³
